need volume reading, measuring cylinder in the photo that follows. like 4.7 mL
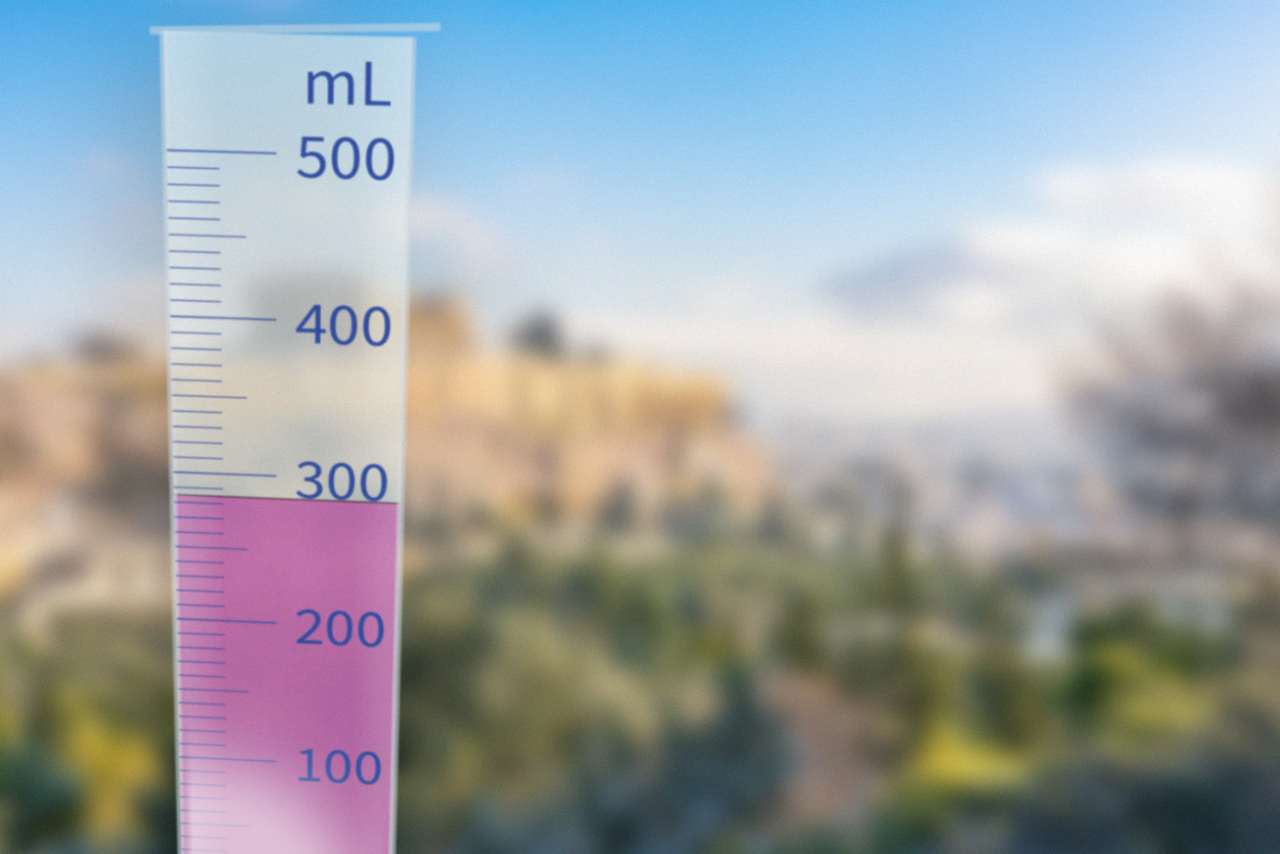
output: 285 mL
